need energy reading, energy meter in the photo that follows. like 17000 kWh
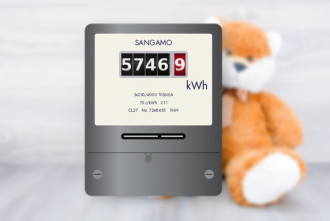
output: 5746.9 kWh
